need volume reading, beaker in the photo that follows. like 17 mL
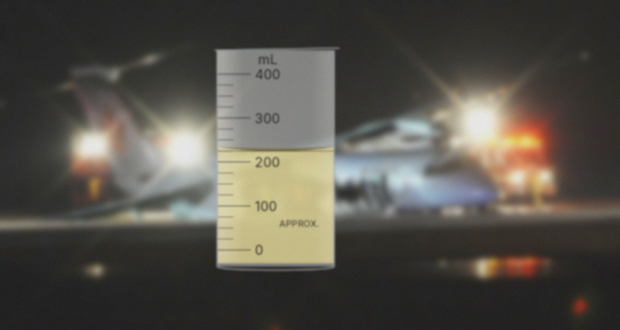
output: 225 mL
